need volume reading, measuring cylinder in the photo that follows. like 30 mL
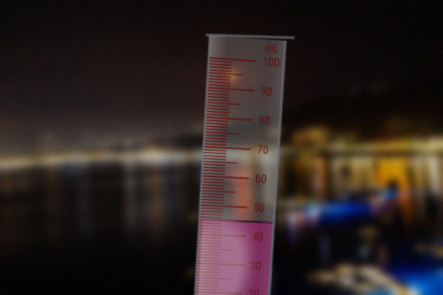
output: 45 mL
